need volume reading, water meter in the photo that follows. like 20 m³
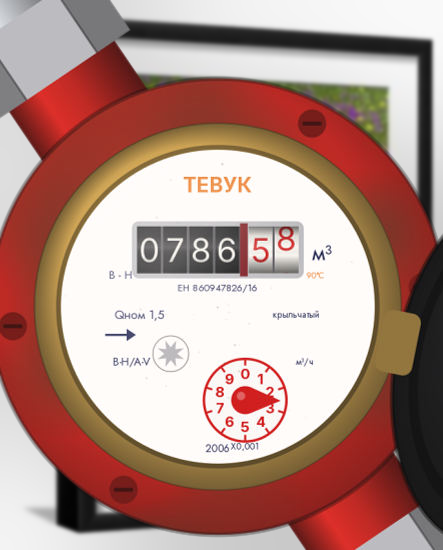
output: 786.582 m³
